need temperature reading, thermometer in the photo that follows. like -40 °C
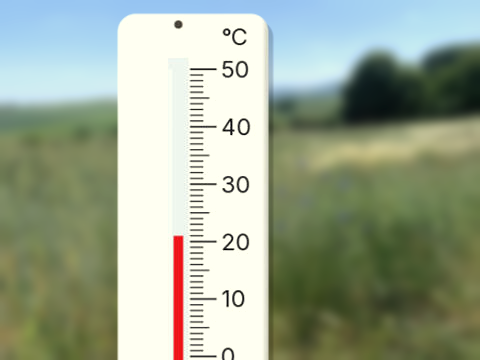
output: 21 °C
